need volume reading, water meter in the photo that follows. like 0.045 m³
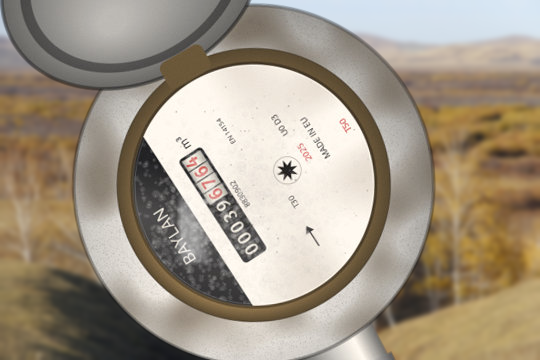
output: 39.6764 m³
